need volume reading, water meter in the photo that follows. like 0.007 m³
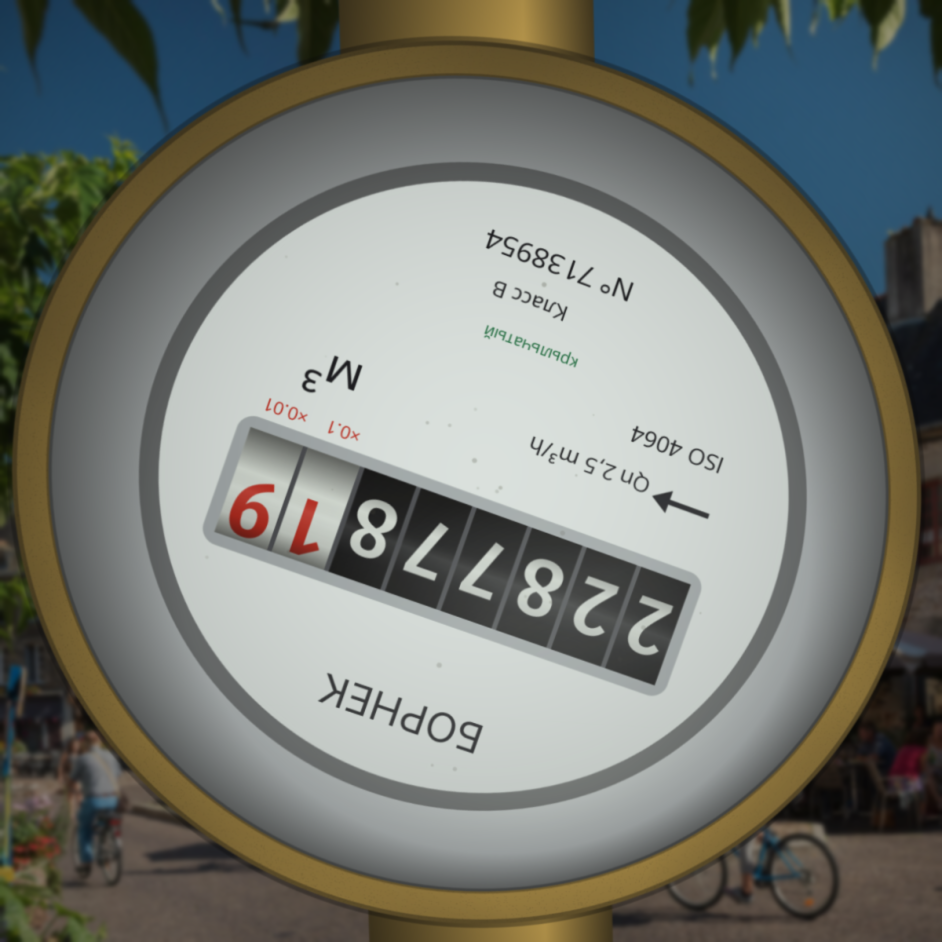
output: 228778.19 m³
